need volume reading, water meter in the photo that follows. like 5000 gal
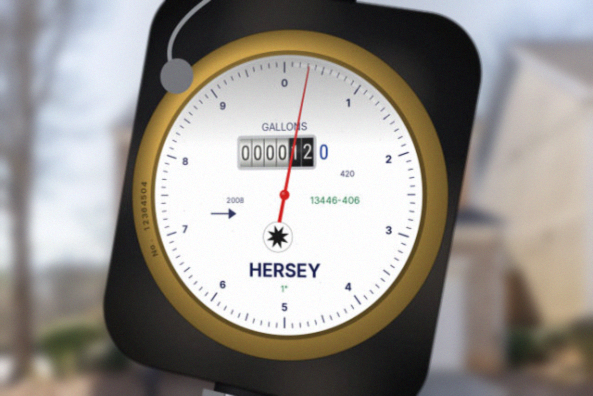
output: 120.3 gal
